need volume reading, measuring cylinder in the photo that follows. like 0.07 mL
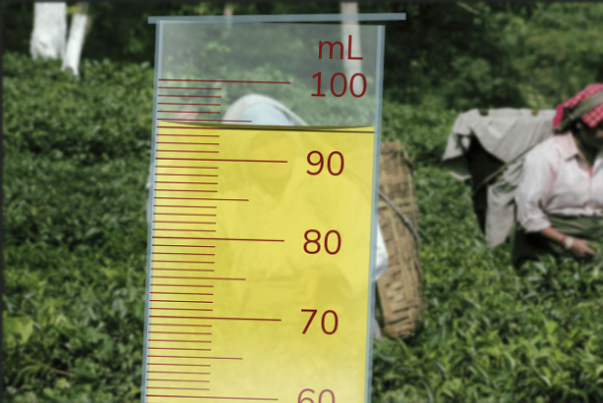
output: 94 mL
